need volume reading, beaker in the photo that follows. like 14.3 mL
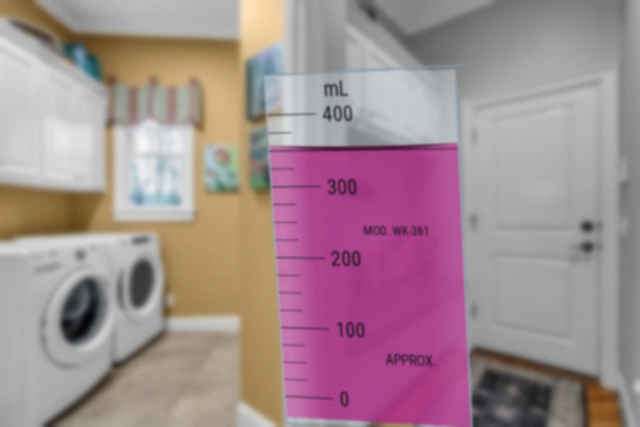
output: 350 mL
